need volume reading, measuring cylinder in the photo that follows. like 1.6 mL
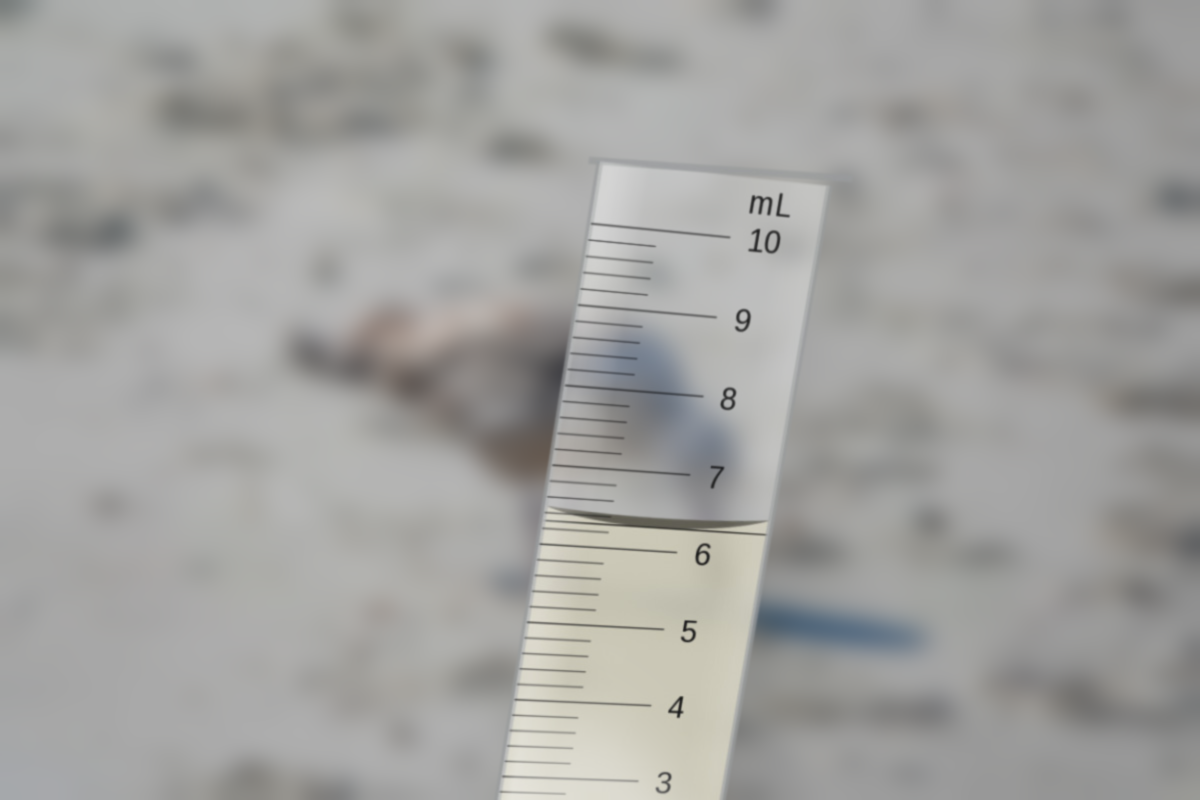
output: 6.3 mL
